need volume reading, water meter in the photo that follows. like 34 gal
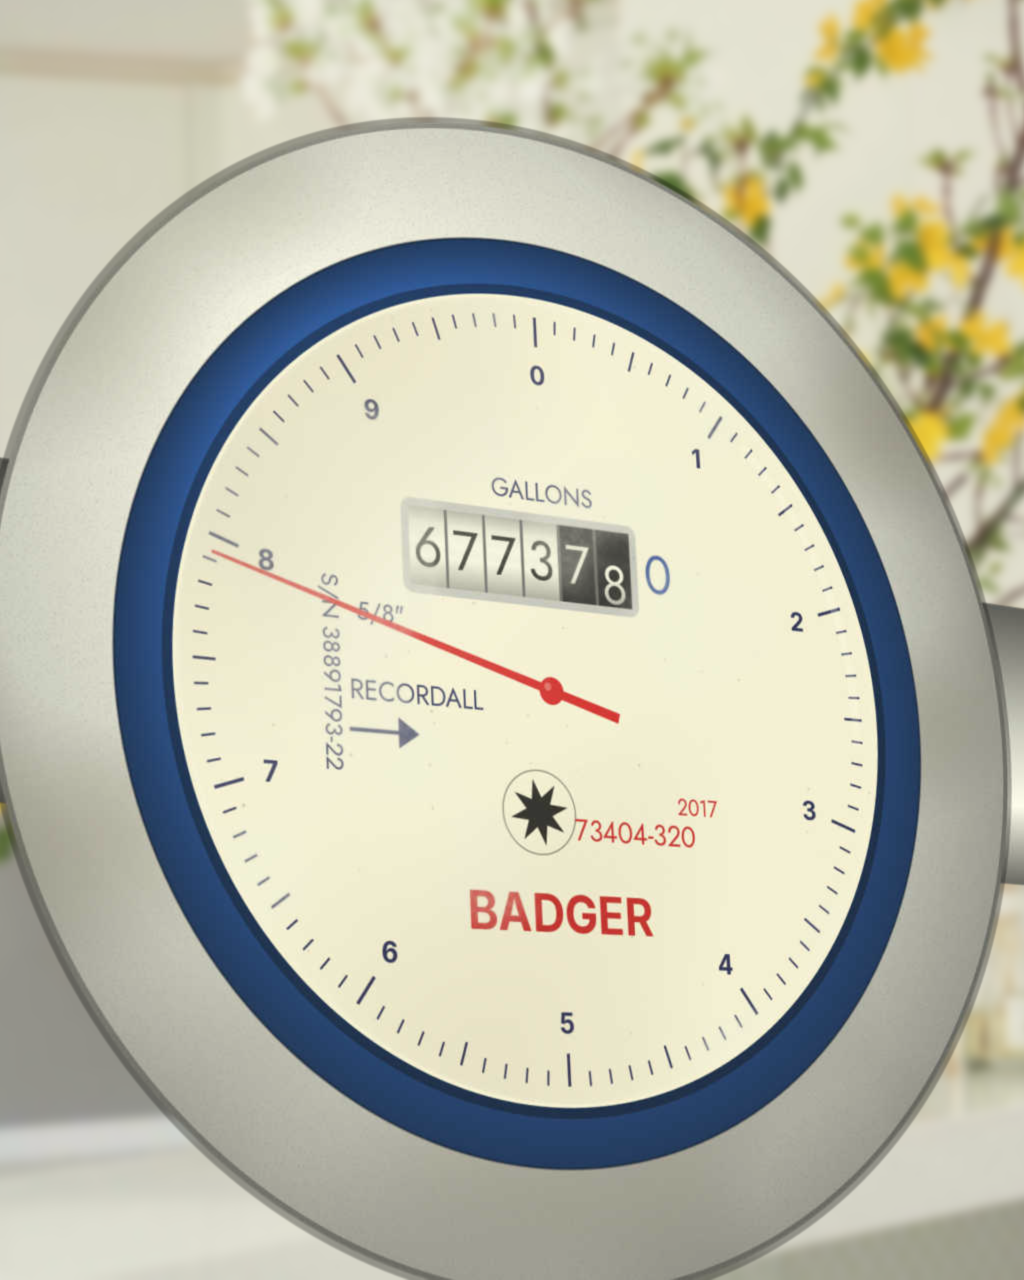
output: 6773777.9 gal
